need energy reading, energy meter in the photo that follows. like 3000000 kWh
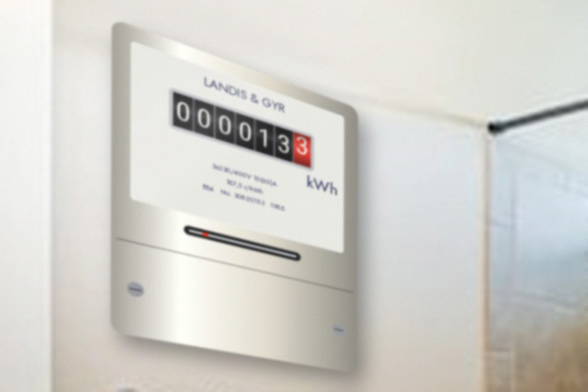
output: 13.3 kWh
